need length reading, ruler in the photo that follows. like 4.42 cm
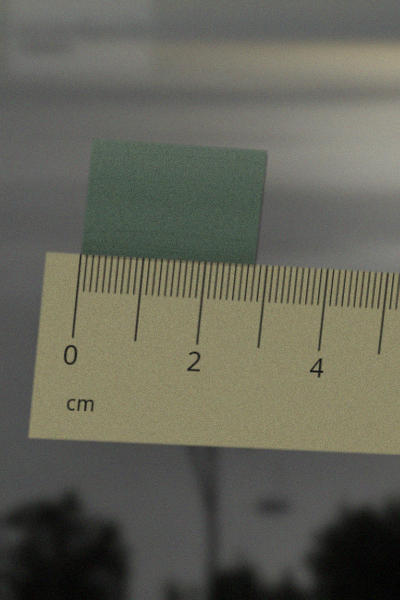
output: 2.8 cm
